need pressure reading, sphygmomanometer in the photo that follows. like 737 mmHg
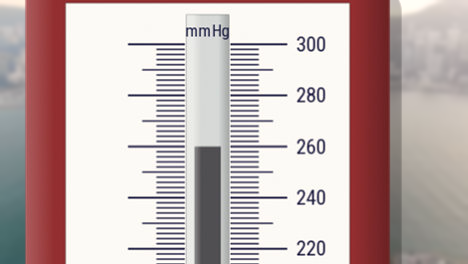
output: 260 mmHg
